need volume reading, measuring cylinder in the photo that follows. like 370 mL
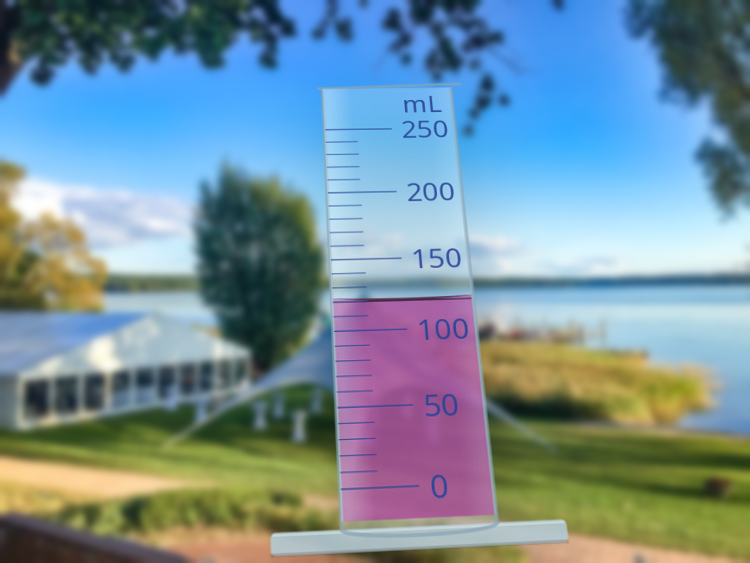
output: 120 mL
